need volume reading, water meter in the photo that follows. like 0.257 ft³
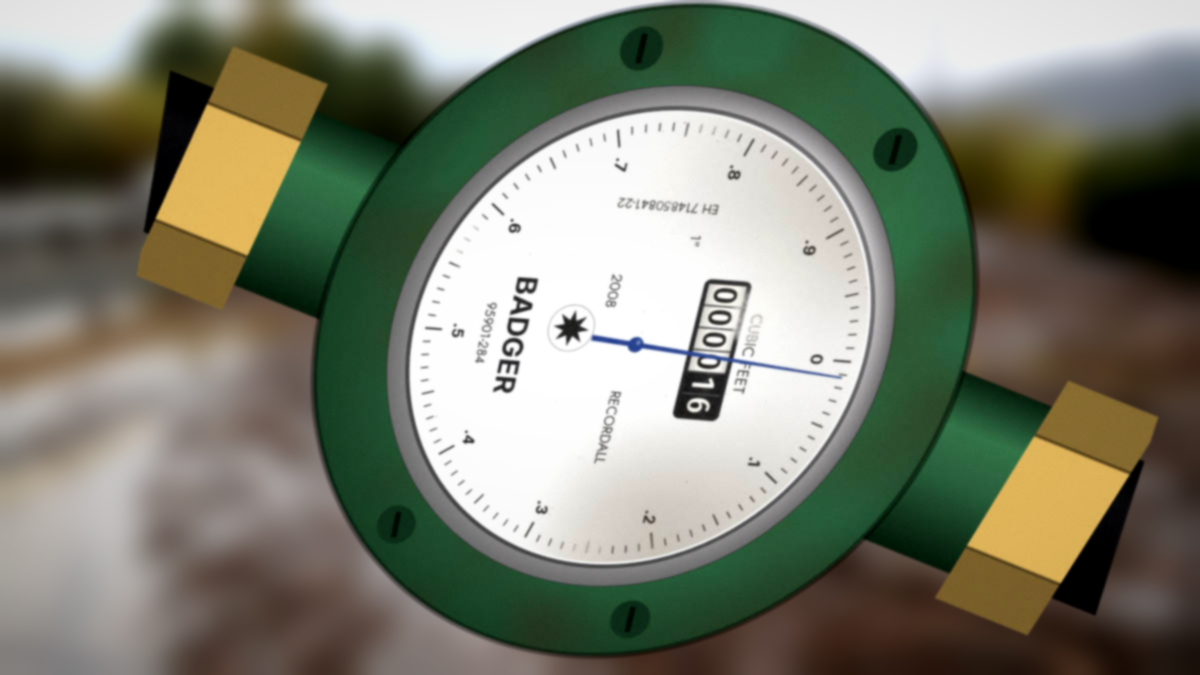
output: 16.01 ft³
